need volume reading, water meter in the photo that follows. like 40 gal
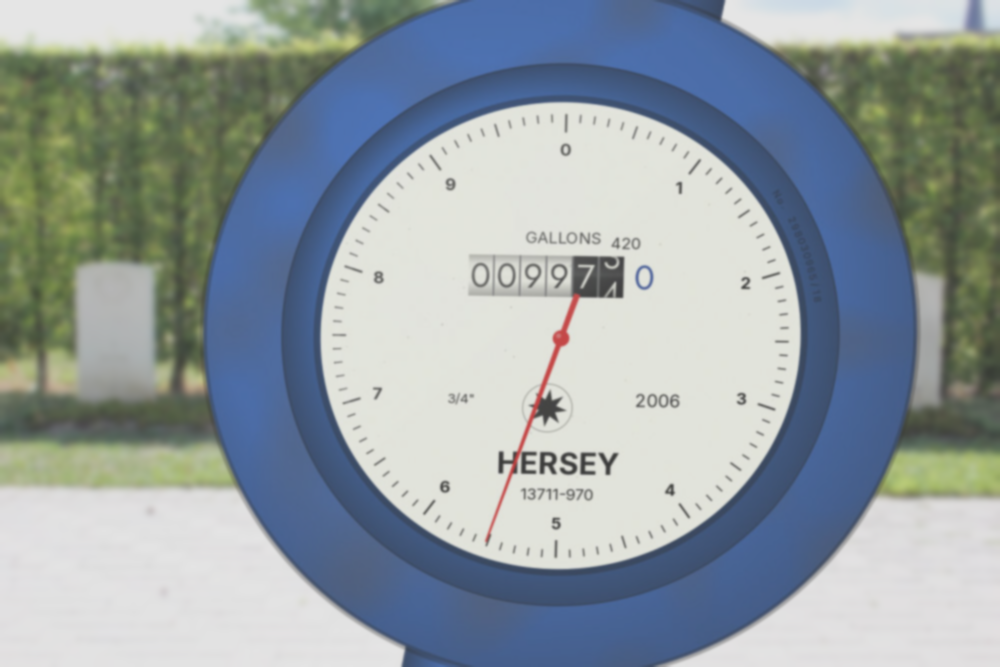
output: 99735.5 gal
